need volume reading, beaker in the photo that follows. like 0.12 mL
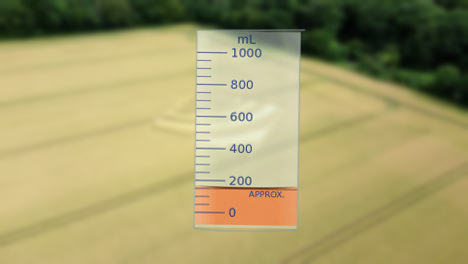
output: 150 mL
